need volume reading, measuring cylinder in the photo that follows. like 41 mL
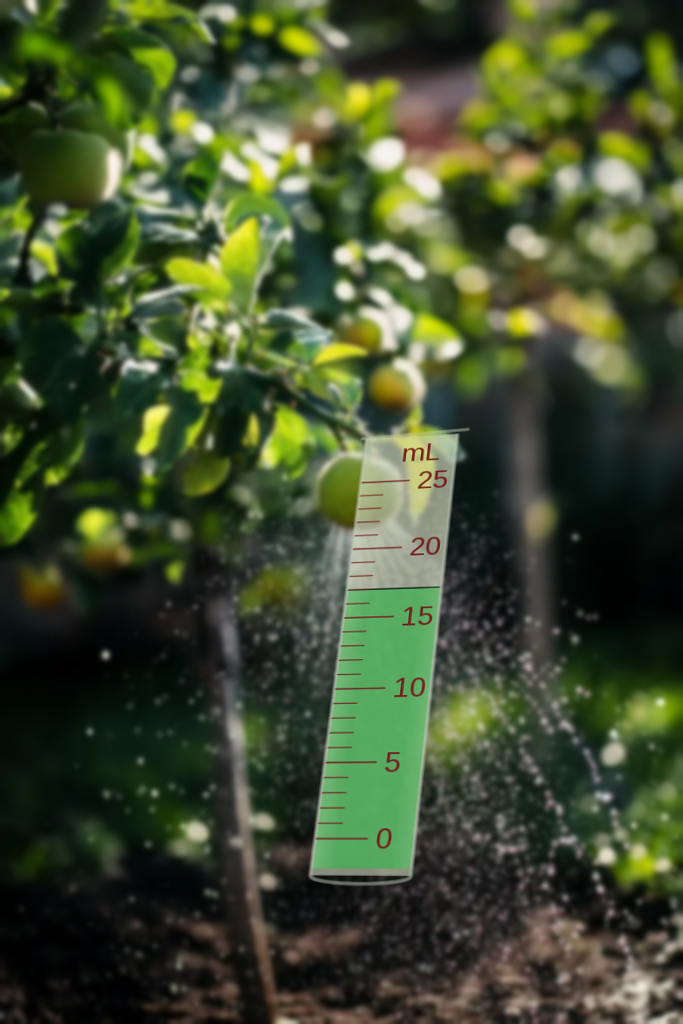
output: 17 mL
